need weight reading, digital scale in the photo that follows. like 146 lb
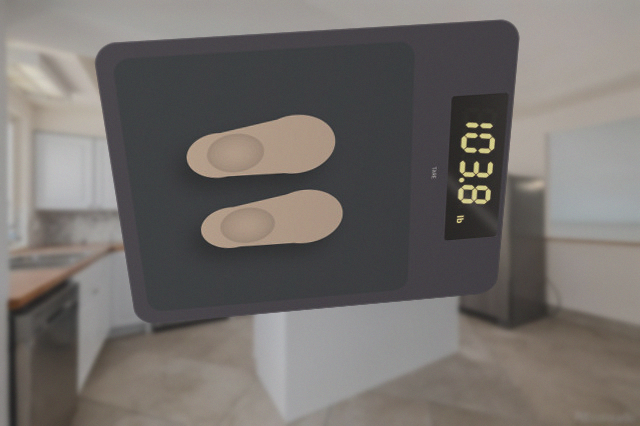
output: 103.8 lb
